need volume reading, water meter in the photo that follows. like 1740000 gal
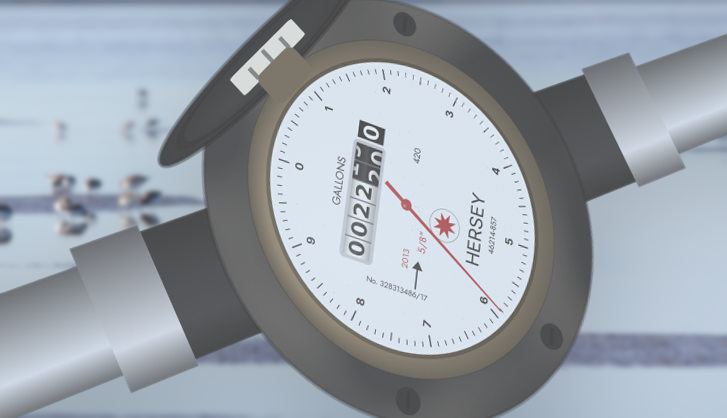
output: 22195.9 gal
